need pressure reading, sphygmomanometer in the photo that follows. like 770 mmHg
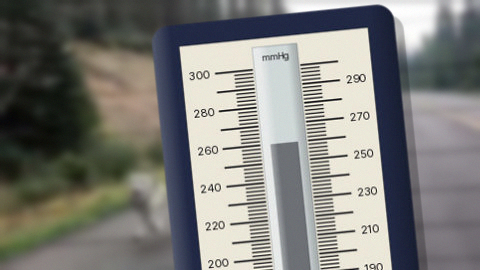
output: 260 mmHg
